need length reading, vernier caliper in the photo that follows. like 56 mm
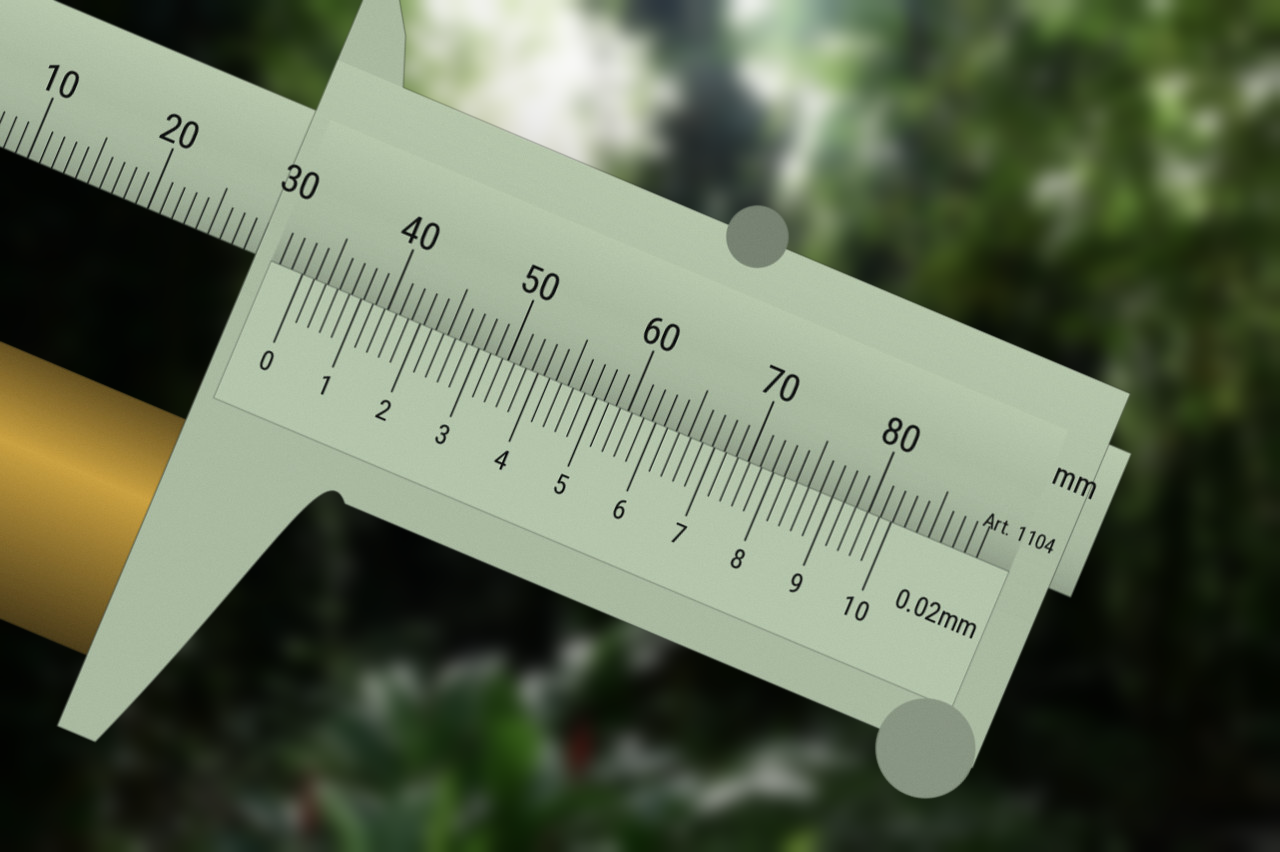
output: 32.9 mm
